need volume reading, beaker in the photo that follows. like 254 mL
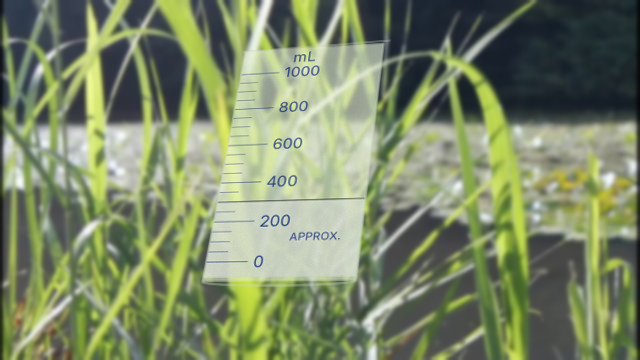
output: 300 mL
